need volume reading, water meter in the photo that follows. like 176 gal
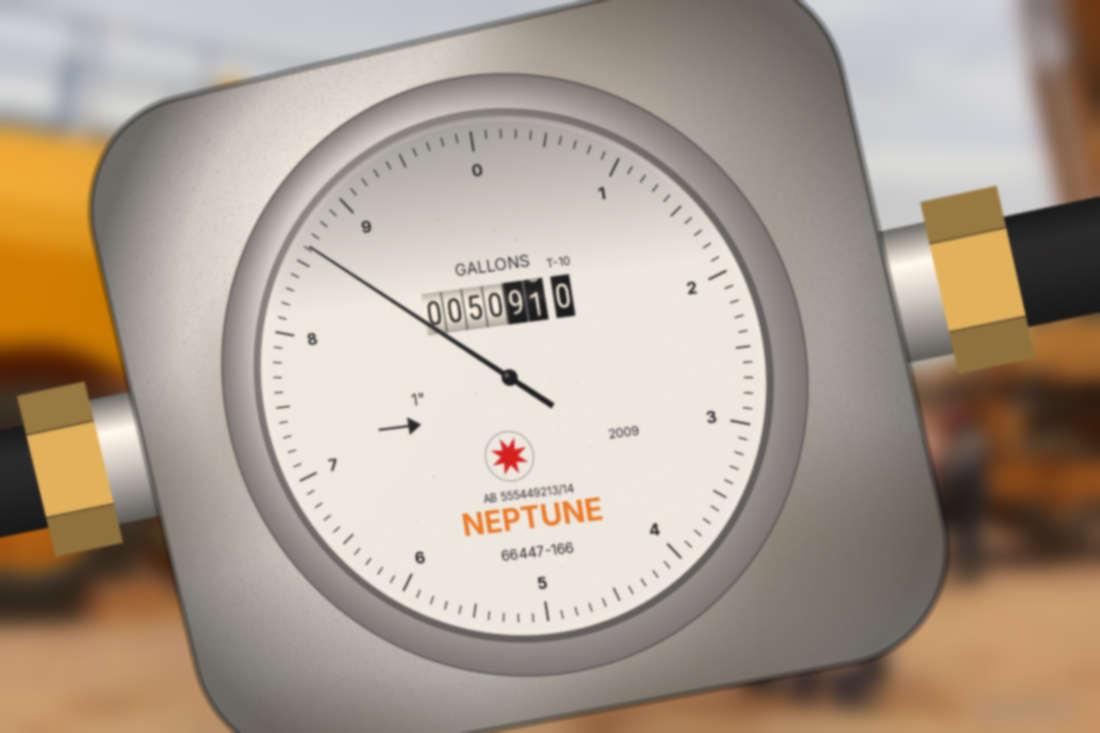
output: 50908.6 gal
